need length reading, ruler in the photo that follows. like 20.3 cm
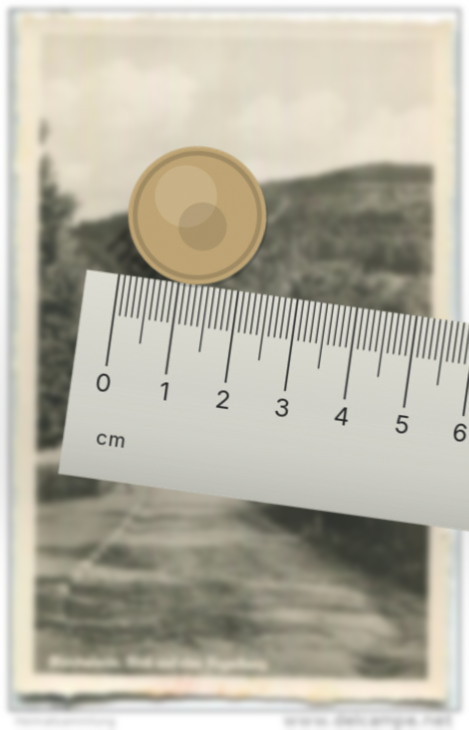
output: 2.3 cm
